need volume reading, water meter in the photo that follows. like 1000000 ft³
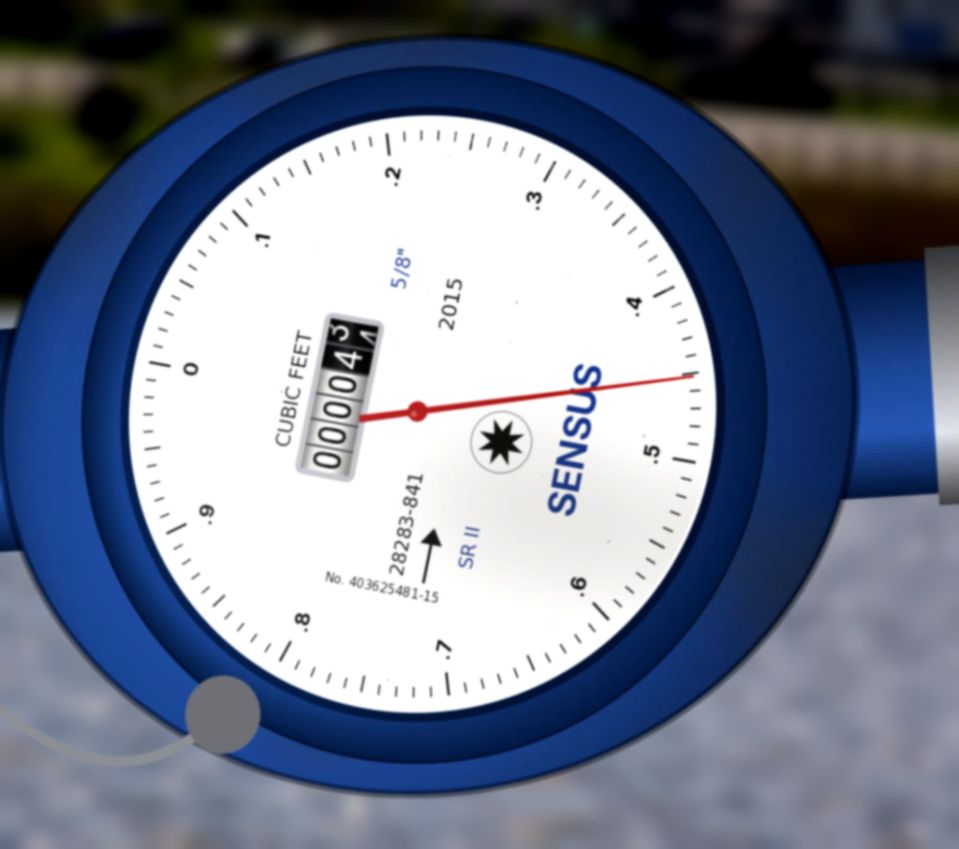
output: 43.45 ft³
